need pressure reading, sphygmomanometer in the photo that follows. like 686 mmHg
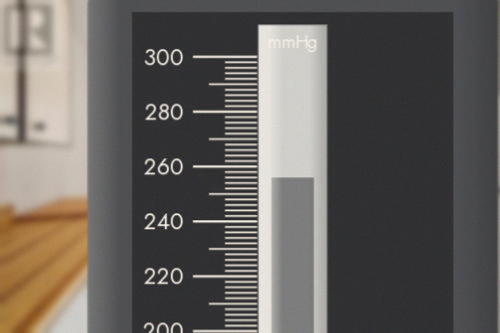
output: 256 mmHg
